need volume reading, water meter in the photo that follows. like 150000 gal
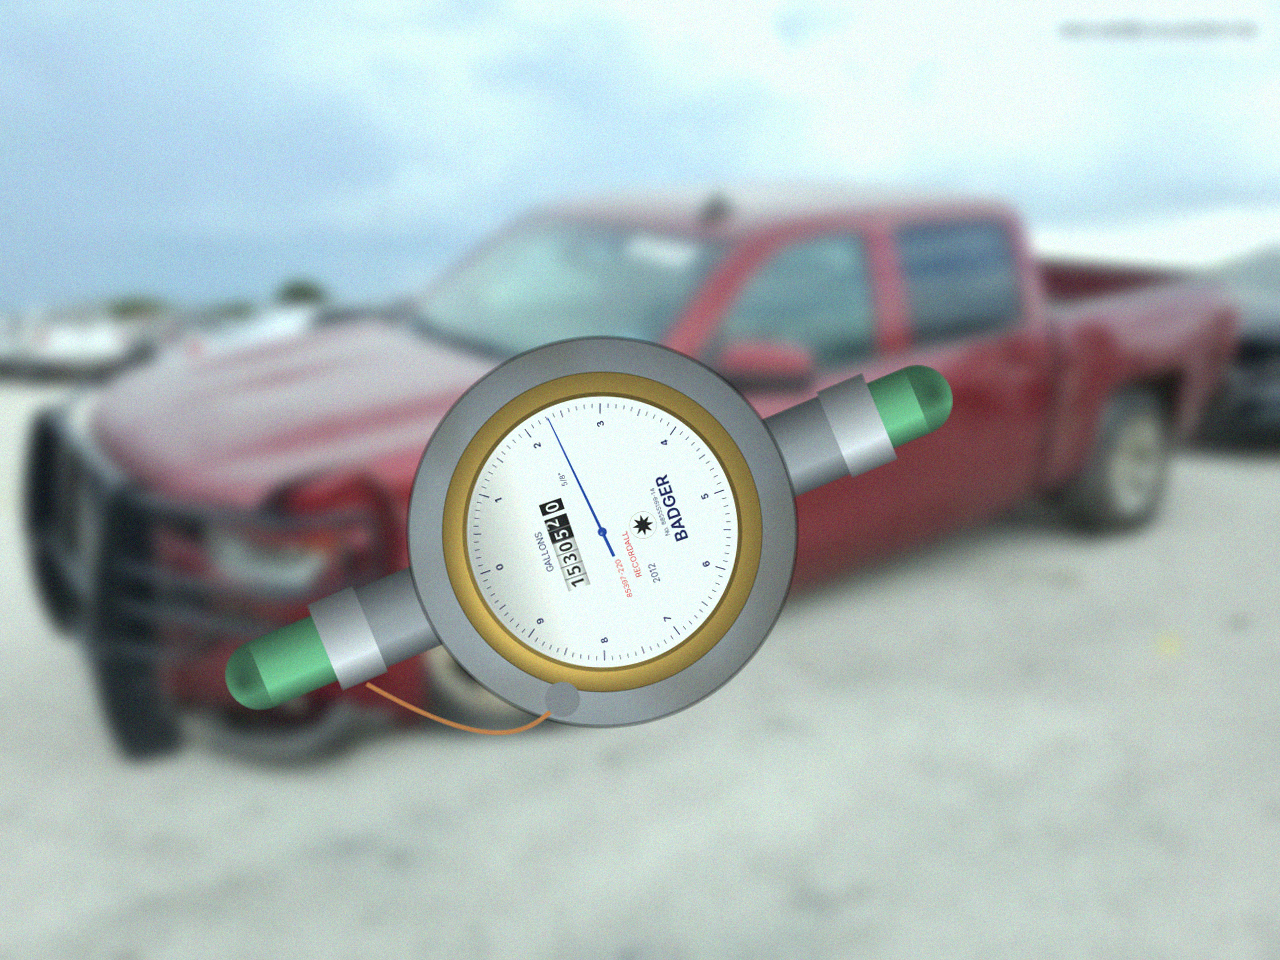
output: 1530522.3 gal
